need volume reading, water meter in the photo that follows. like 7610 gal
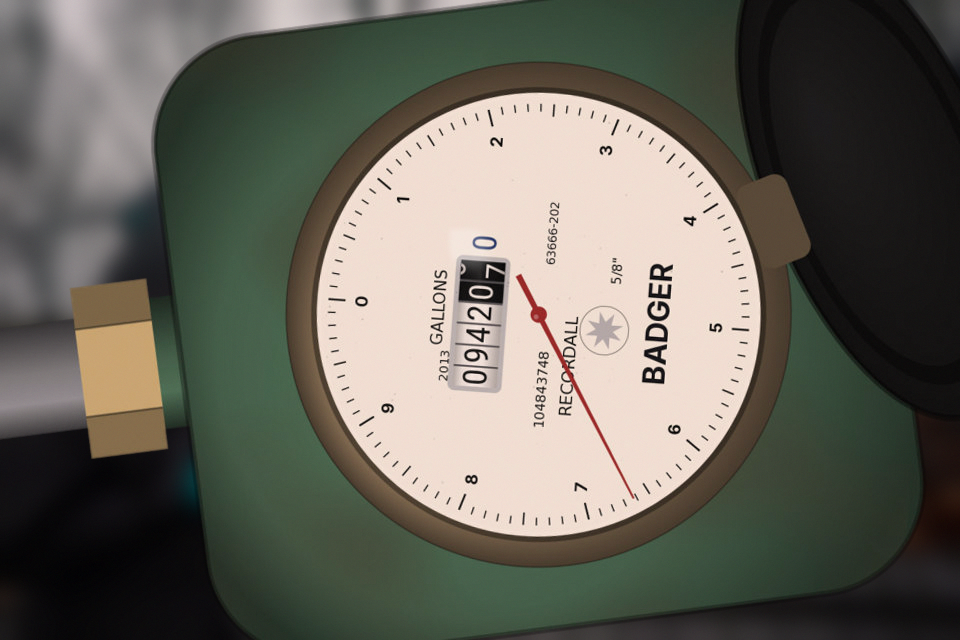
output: 942066.6 gal
